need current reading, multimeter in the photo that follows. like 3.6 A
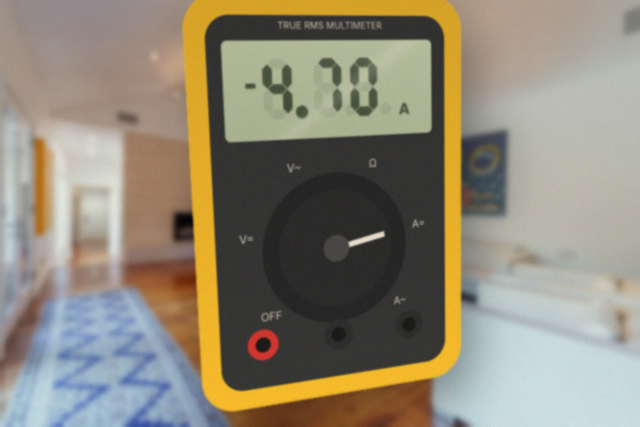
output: -4.70 A
